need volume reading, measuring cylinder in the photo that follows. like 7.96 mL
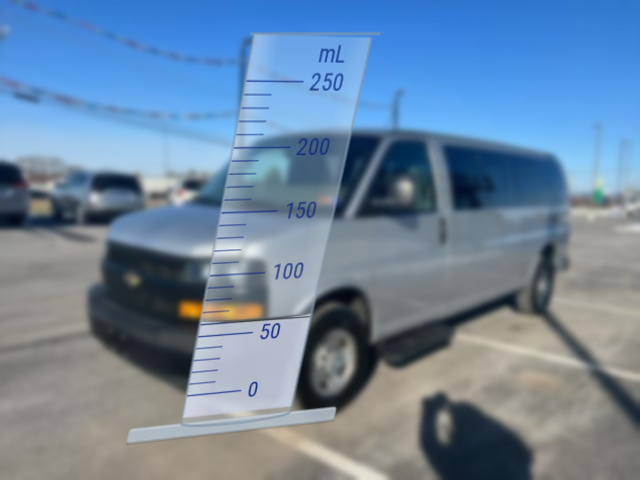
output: 60 mL
